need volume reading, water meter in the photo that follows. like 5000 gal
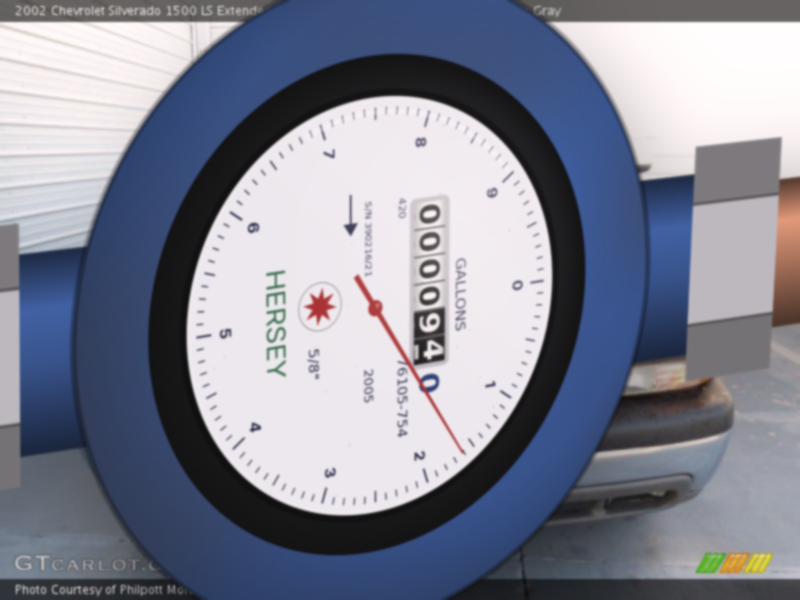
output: 941.6 gal
